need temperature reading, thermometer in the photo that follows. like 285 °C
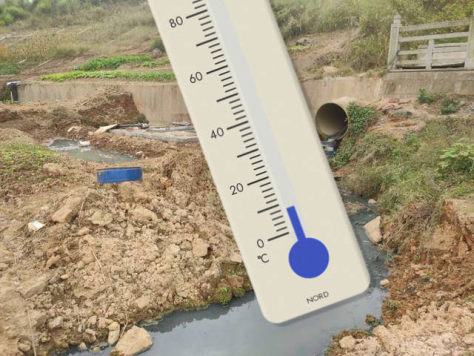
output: 8 °C
